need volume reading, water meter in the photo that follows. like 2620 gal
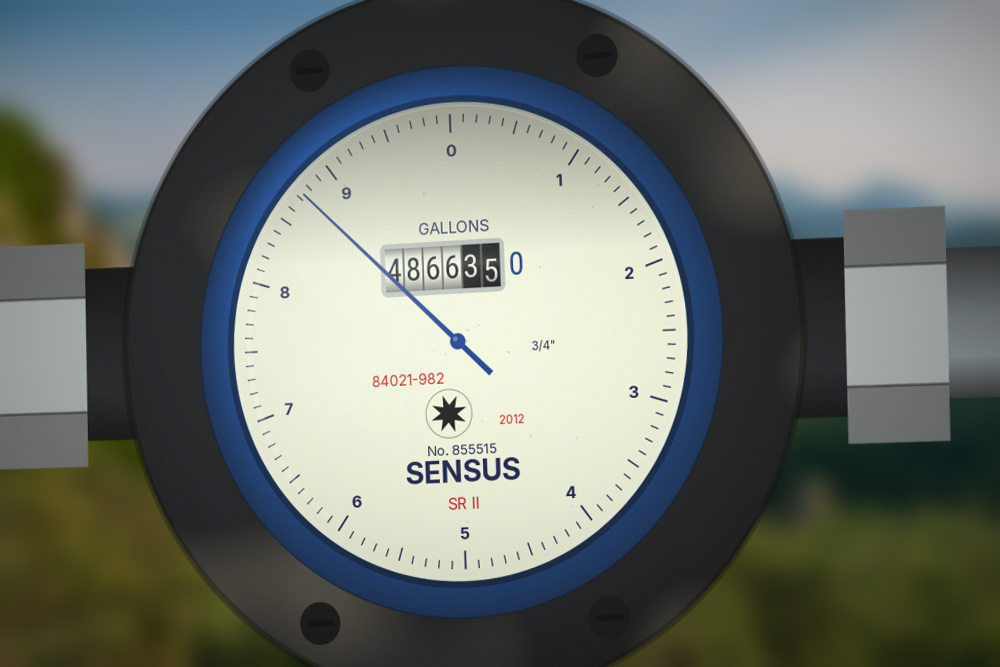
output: 4866348.7 gal
